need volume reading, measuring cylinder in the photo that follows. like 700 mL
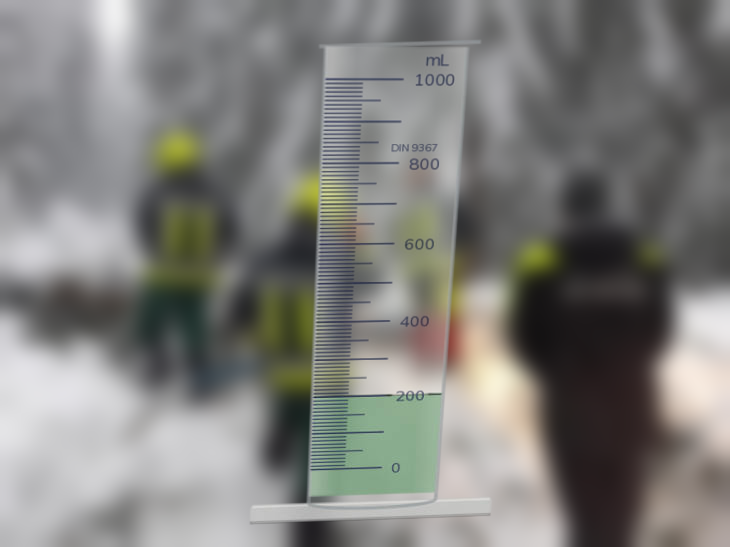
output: 200 mL
